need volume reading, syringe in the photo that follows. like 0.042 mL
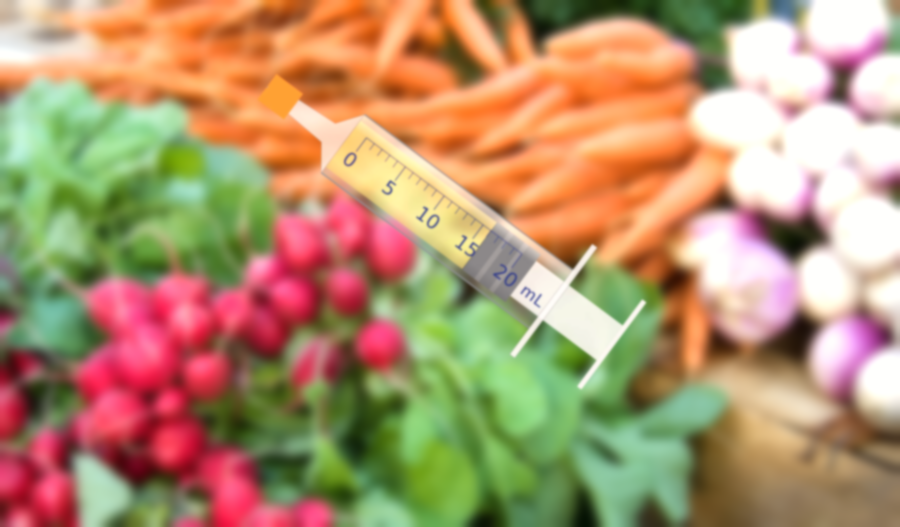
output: 16 mL
